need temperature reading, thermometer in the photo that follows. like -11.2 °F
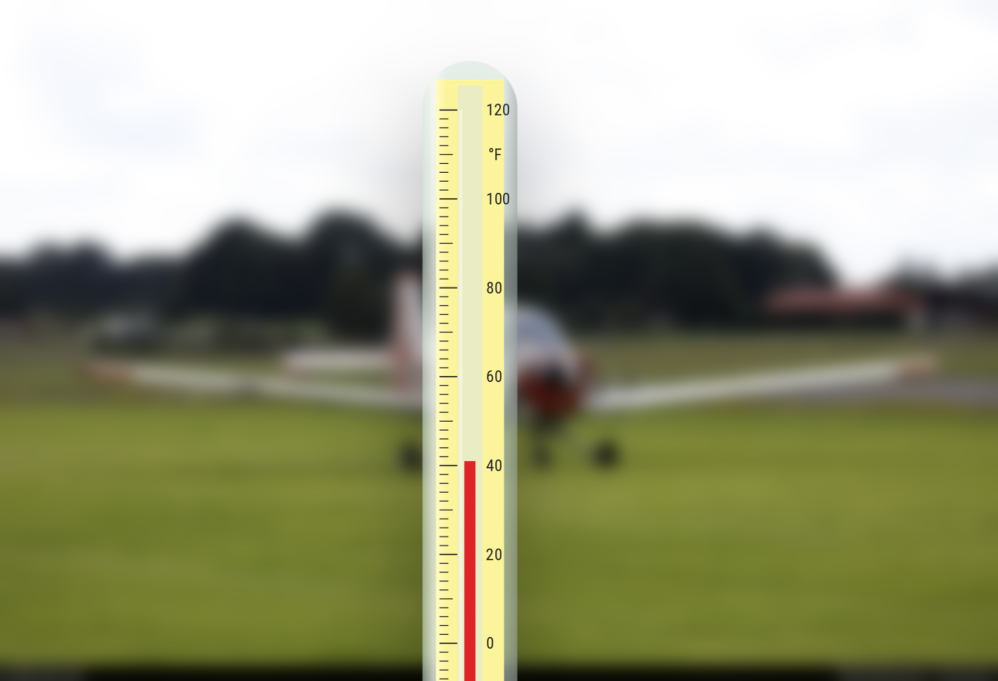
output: 41 °F
